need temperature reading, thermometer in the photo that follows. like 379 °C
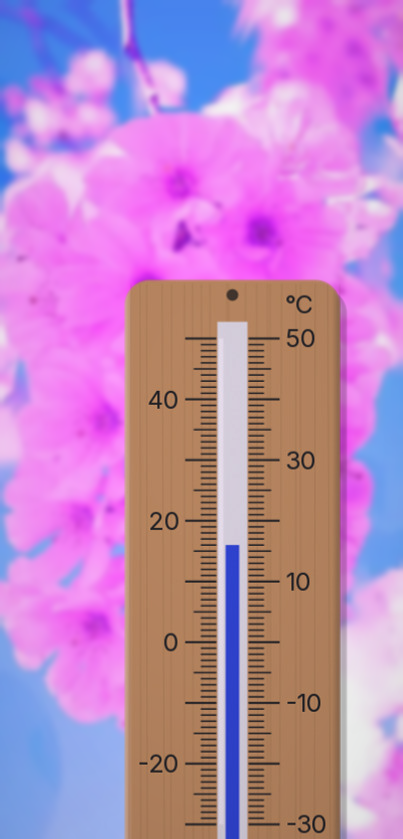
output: 16 °C
